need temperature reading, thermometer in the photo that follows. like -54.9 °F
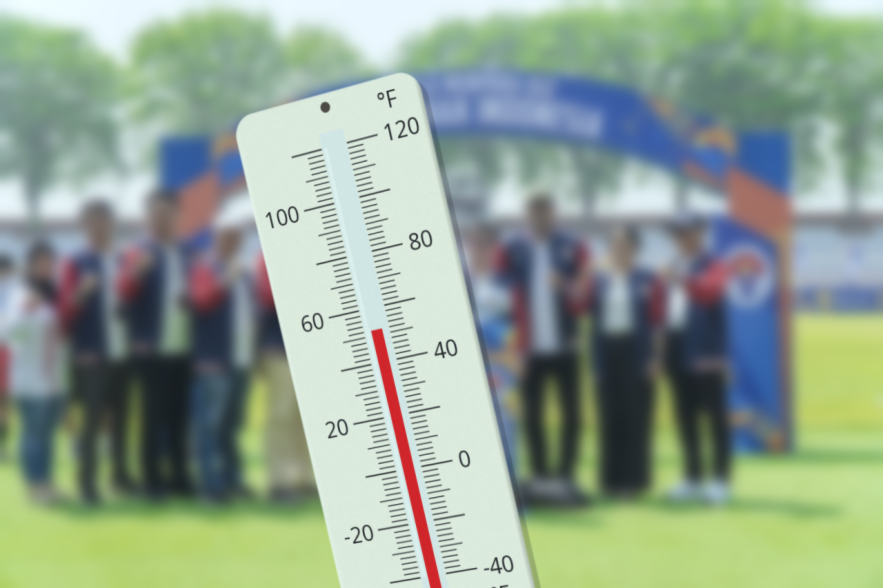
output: 52 °F
